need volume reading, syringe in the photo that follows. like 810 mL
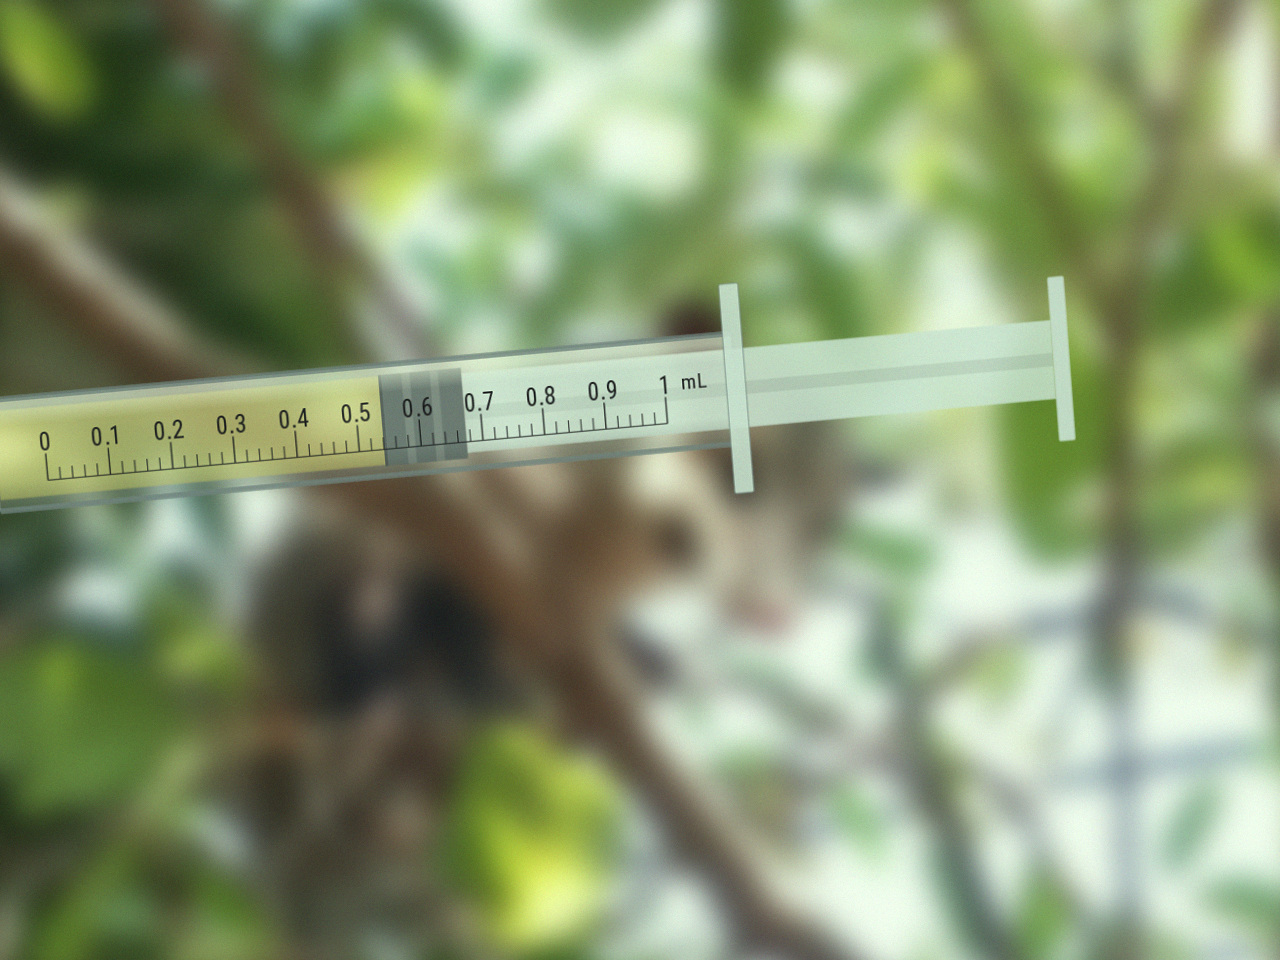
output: 0.54 mL
